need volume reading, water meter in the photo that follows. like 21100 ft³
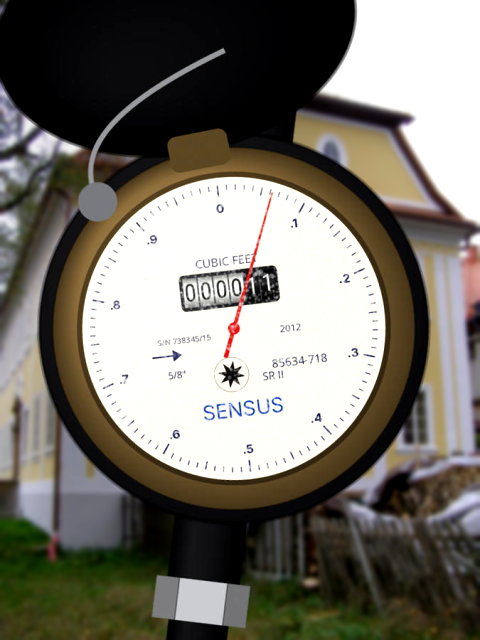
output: 11.06 ft³
